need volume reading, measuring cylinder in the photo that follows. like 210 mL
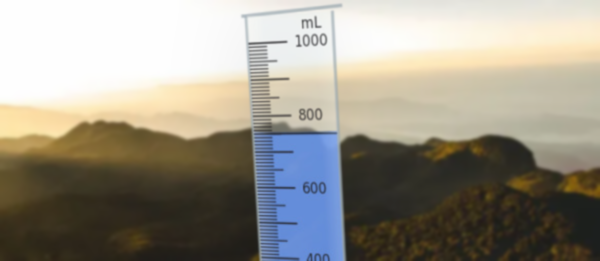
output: 750 mL
